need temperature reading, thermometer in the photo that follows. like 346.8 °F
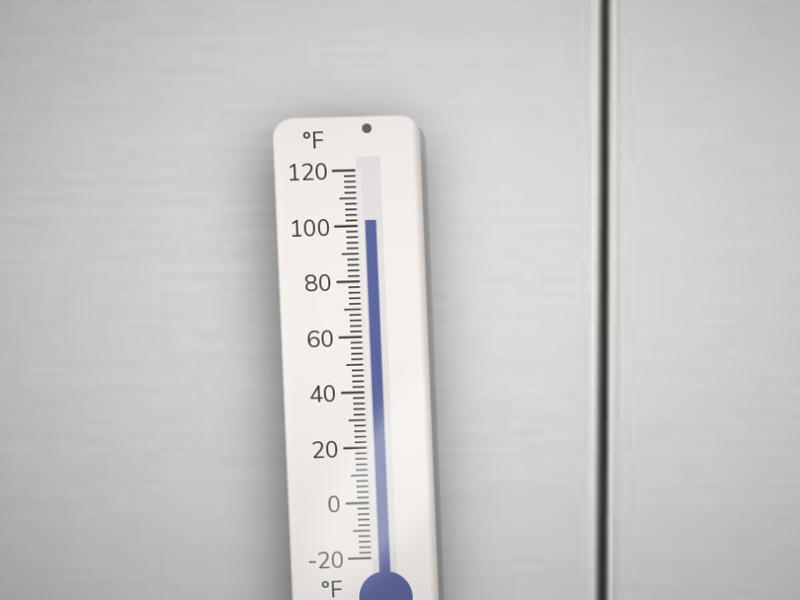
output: 102 °F
